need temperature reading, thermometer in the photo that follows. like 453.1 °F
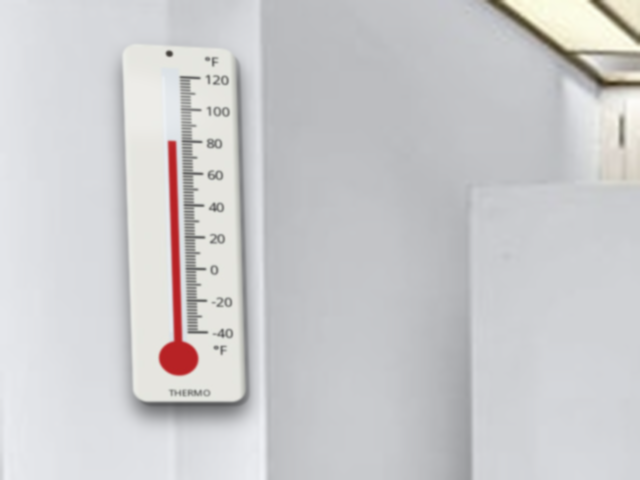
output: 80 °F
